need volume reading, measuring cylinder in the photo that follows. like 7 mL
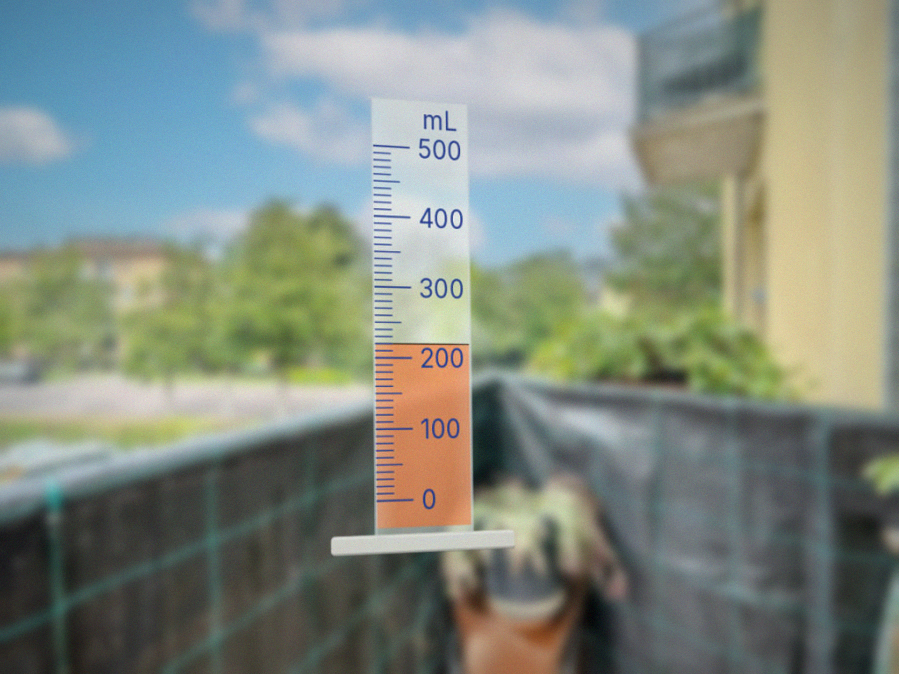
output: 220 mL
